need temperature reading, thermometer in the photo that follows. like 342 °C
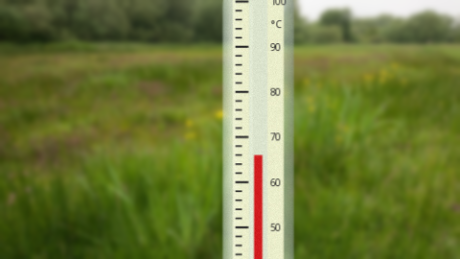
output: 66 °C
